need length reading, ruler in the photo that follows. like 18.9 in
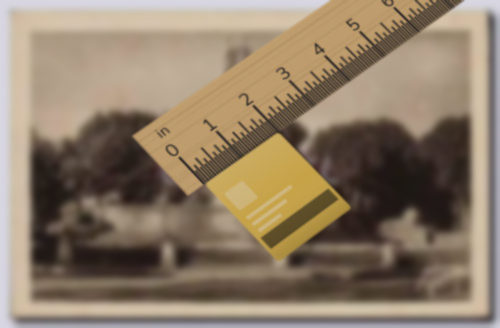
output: 2 in
